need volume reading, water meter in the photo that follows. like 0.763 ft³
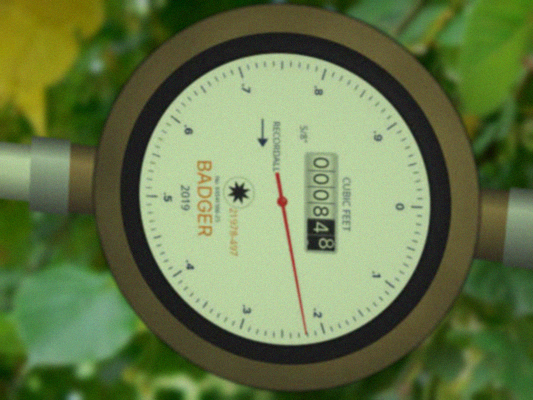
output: 848.22 ft³
